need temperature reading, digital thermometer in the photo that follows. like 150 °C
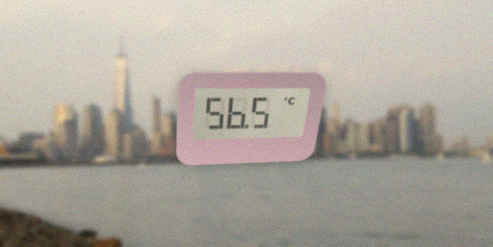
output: 56.5 °C
